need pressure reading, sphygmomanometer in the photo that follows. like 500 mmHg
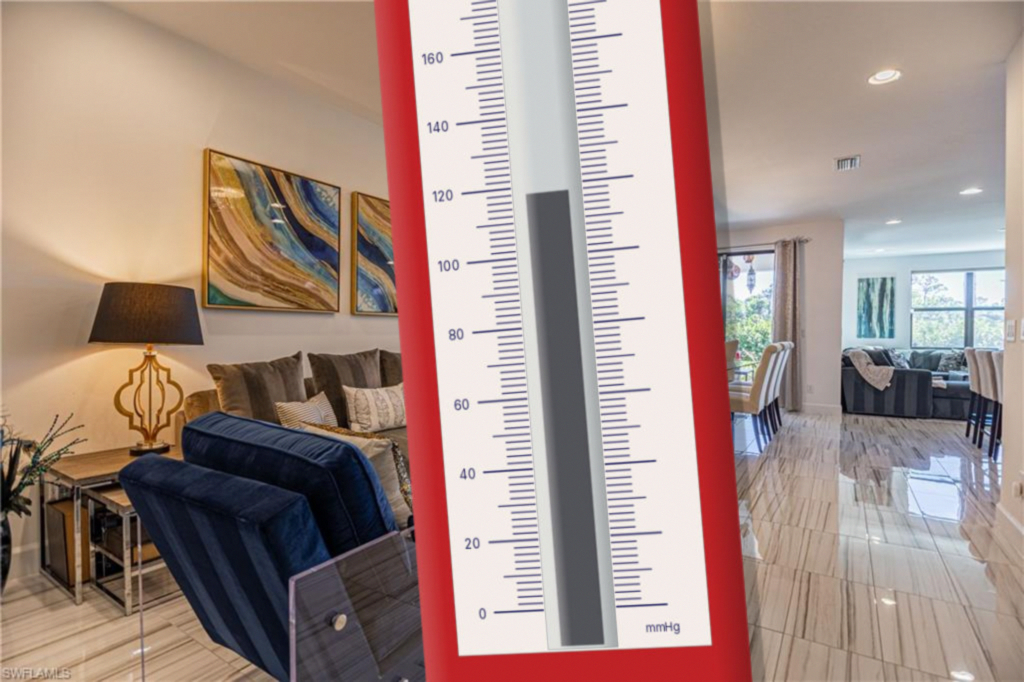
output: 118 mmHg
